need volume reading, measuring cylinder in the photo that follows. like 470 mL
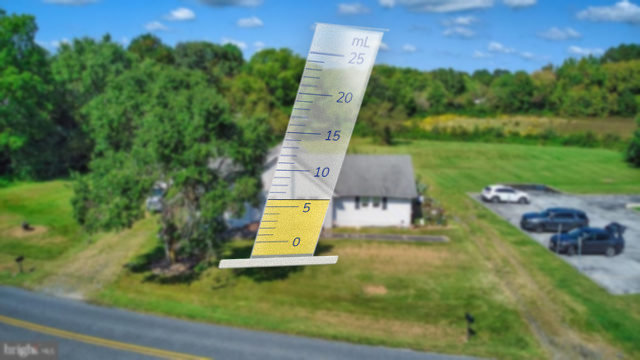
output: 6 mL
